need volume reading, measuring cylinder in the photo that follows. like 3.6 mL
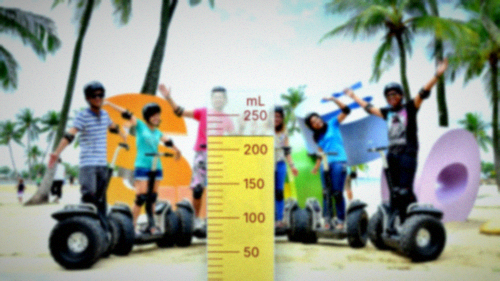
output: 220 mL
